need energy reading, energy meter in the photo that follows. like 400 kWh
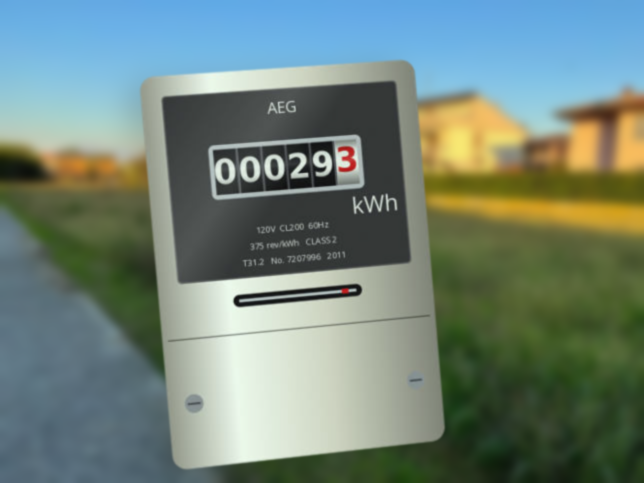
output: 29.3 kWh
